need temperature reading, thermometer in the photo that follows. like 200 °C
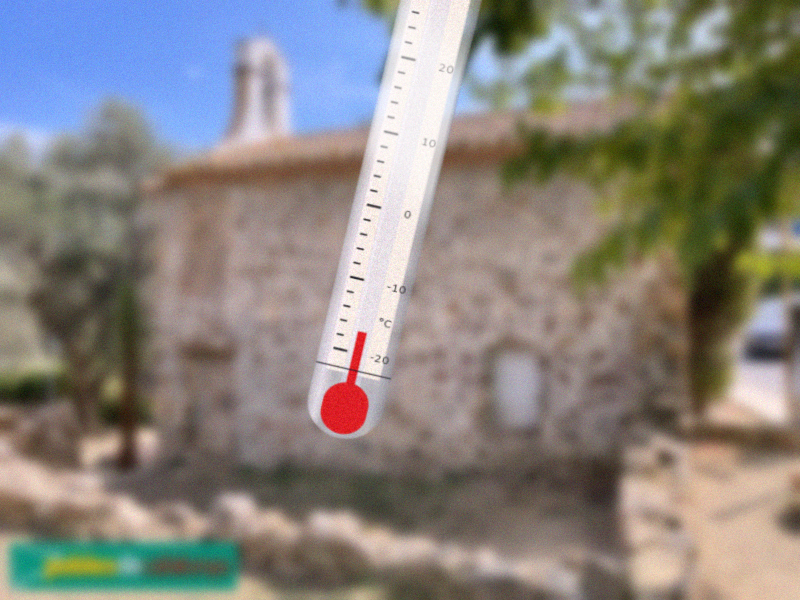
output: -17 °C
